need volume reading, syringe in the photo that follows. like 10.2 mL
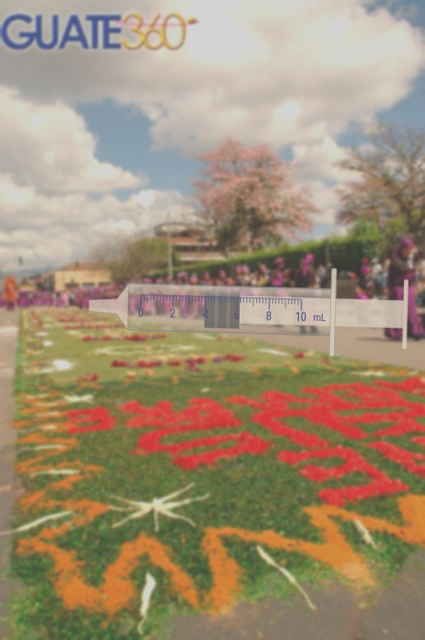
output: 4 mL
